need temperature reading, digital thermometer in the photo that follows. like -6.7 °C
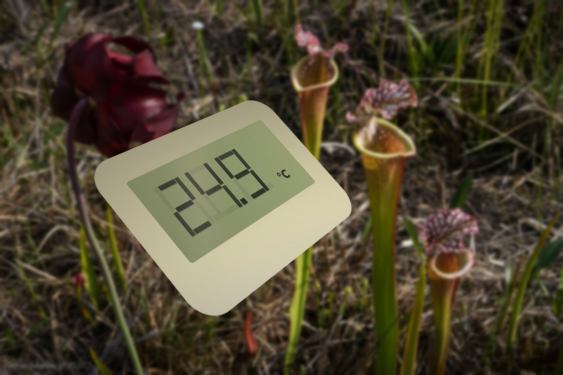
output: 24.9 °C
